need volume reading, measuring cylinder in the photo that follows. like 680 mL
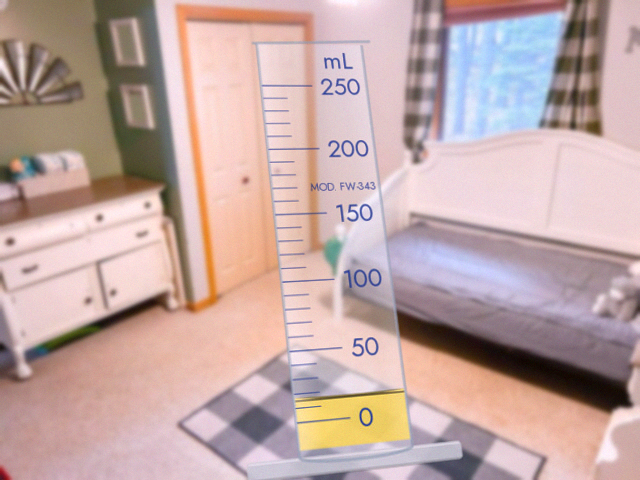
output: 15 mL
